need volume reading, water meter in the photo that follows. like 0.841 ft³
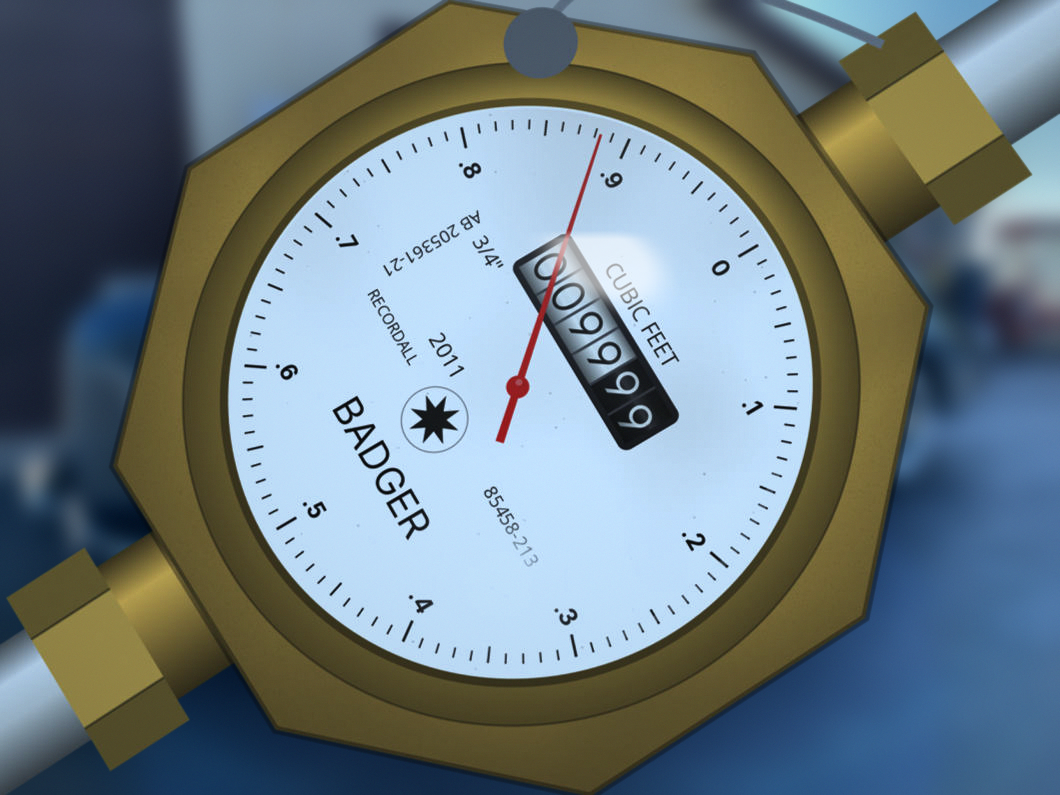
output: 9998.88 ft³
